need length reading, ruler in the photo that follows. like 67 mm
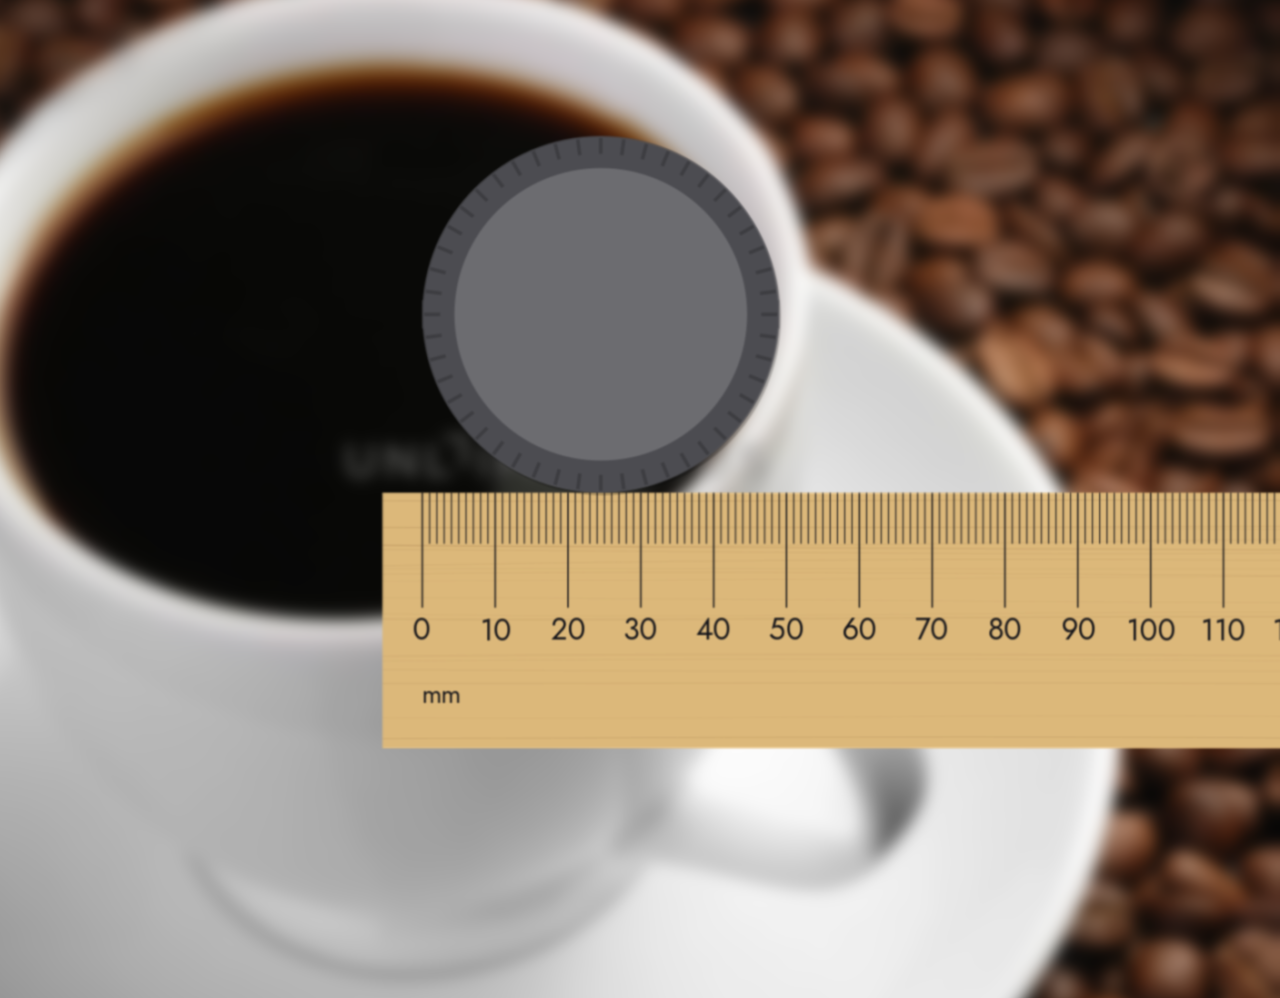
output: 49 mm
